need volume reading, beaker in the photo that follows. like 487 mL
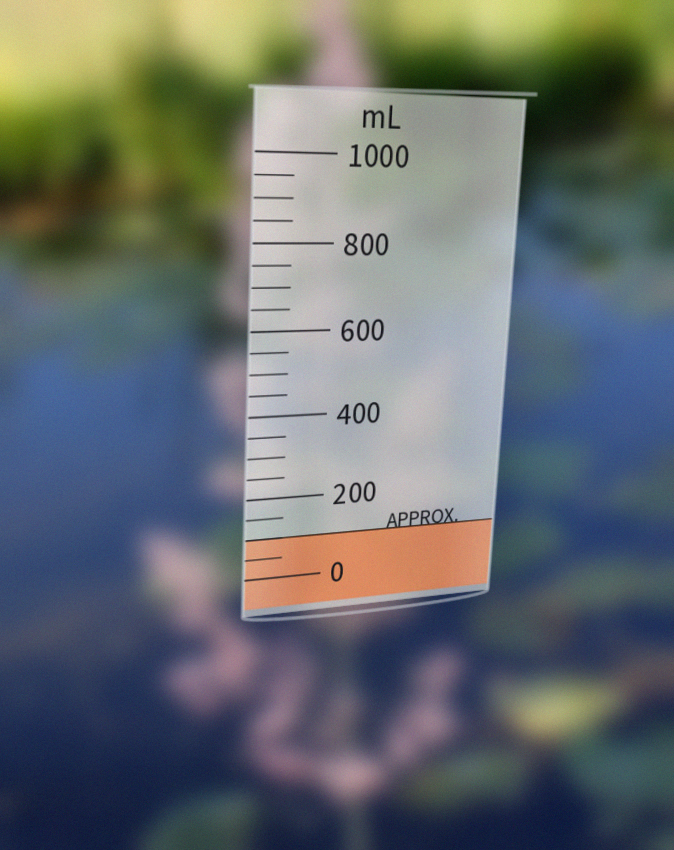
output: 100 mL
